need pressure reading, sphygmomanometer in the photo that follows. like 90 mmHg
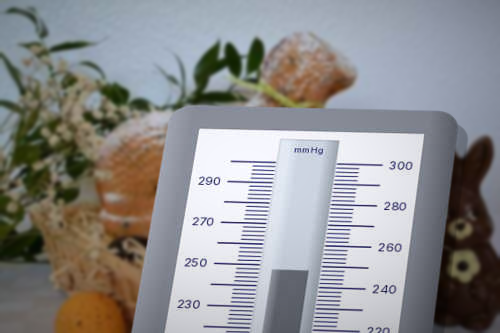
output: 248 mmHg
